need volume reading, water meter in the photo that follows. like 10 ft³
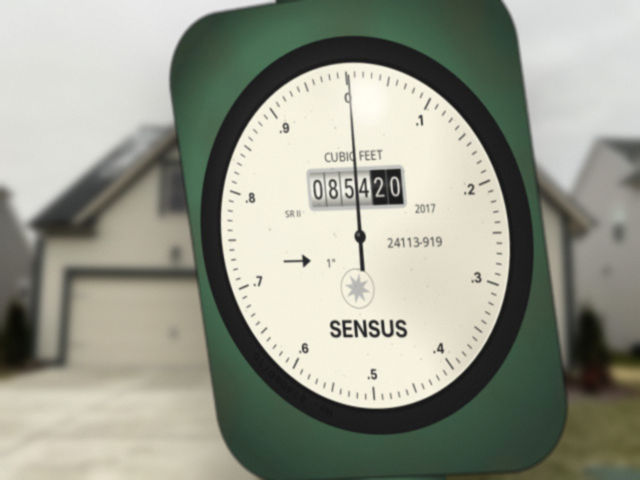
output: 85420.00 ft³
